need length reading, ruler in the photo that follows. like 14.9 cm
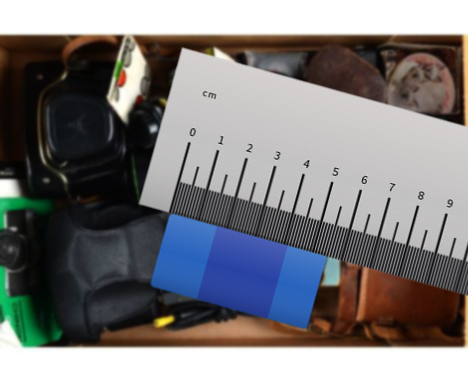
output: 5.5 cm
